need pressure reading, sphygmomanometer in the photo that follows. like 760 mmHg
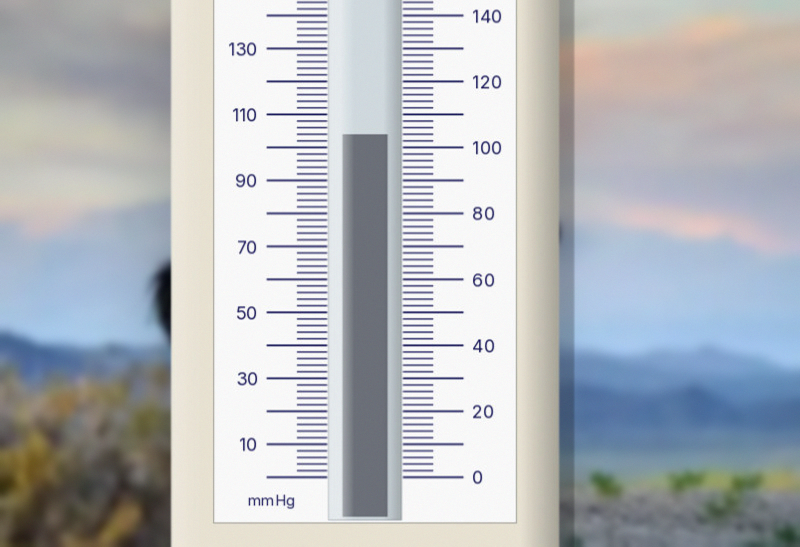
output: 104 mmHg
